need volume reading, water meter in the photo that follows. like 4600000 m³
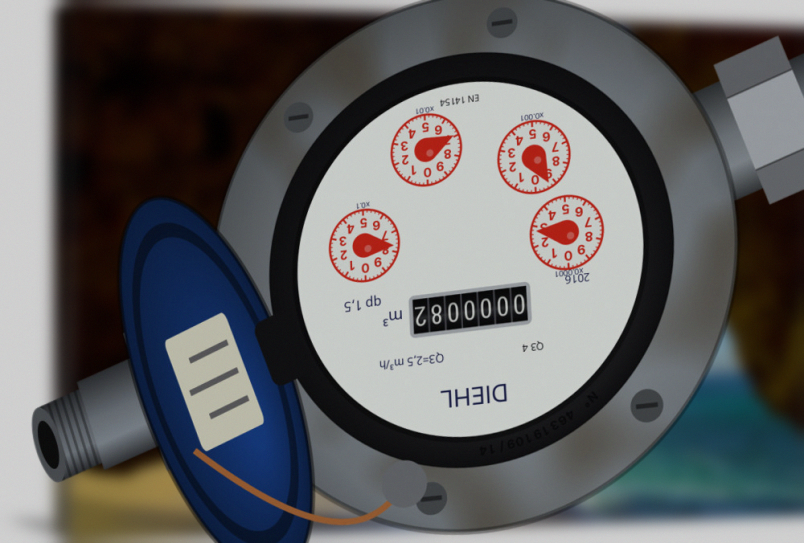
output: 82.7692 m³
